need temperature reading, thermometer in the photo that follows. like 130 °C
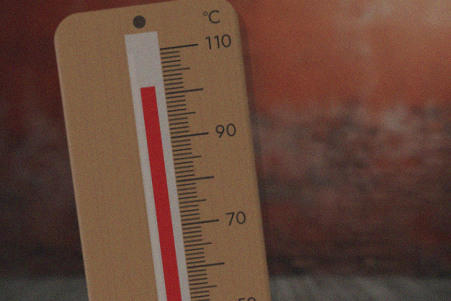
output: 102 °C
